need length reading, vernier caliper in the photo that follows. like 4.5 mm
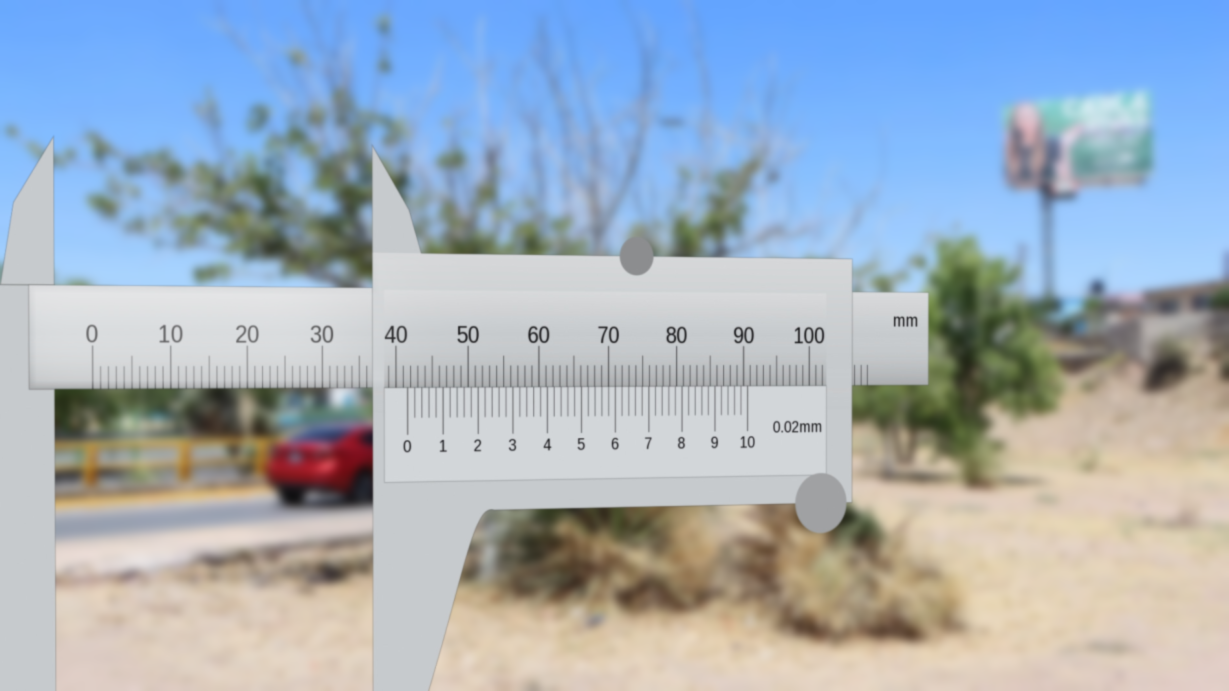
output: 41.6 mm
